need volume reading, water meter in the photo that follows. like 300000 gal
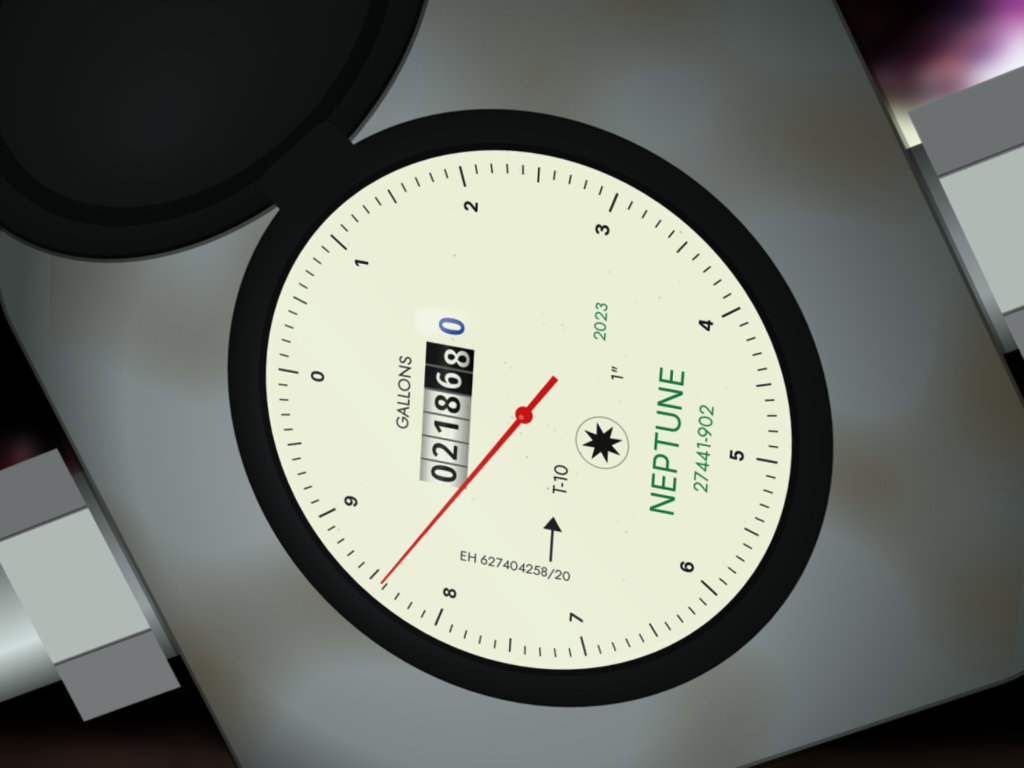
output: 218678.4 gal
